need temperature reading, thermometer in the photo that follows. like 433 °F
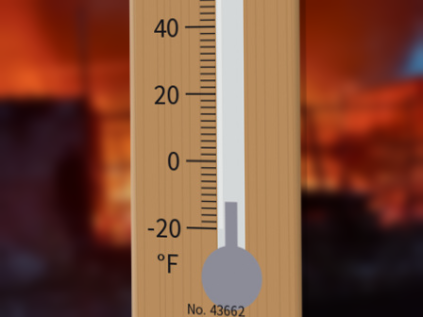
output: -12 °F
